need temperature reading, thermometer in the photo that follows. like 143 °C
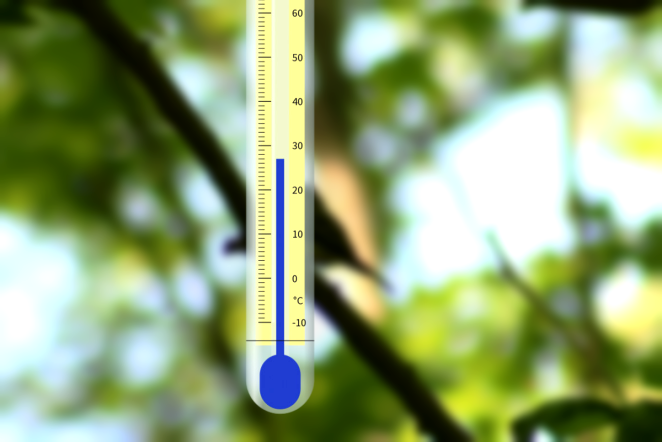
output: 27 °C
